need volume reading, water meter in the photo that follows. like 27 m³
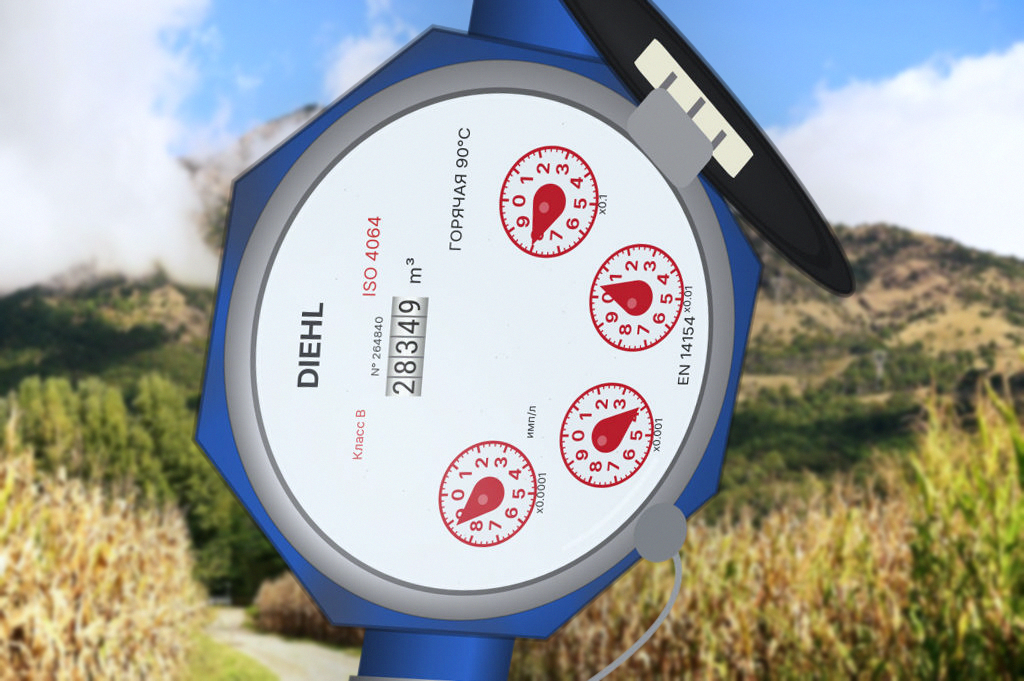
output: 28349.8038 m³
